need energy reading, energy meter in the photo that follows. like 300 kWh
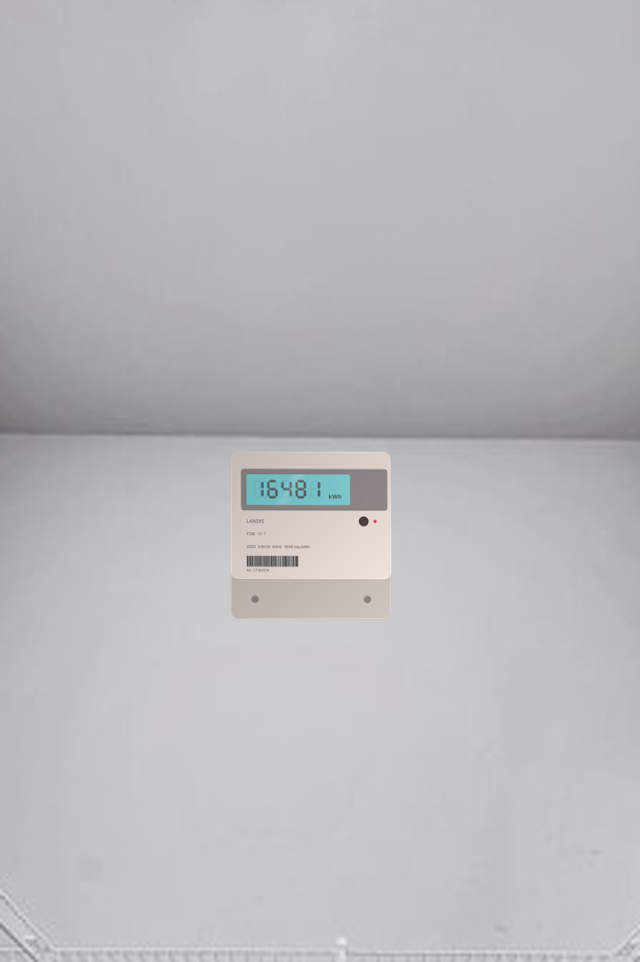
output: 16481 kWh
